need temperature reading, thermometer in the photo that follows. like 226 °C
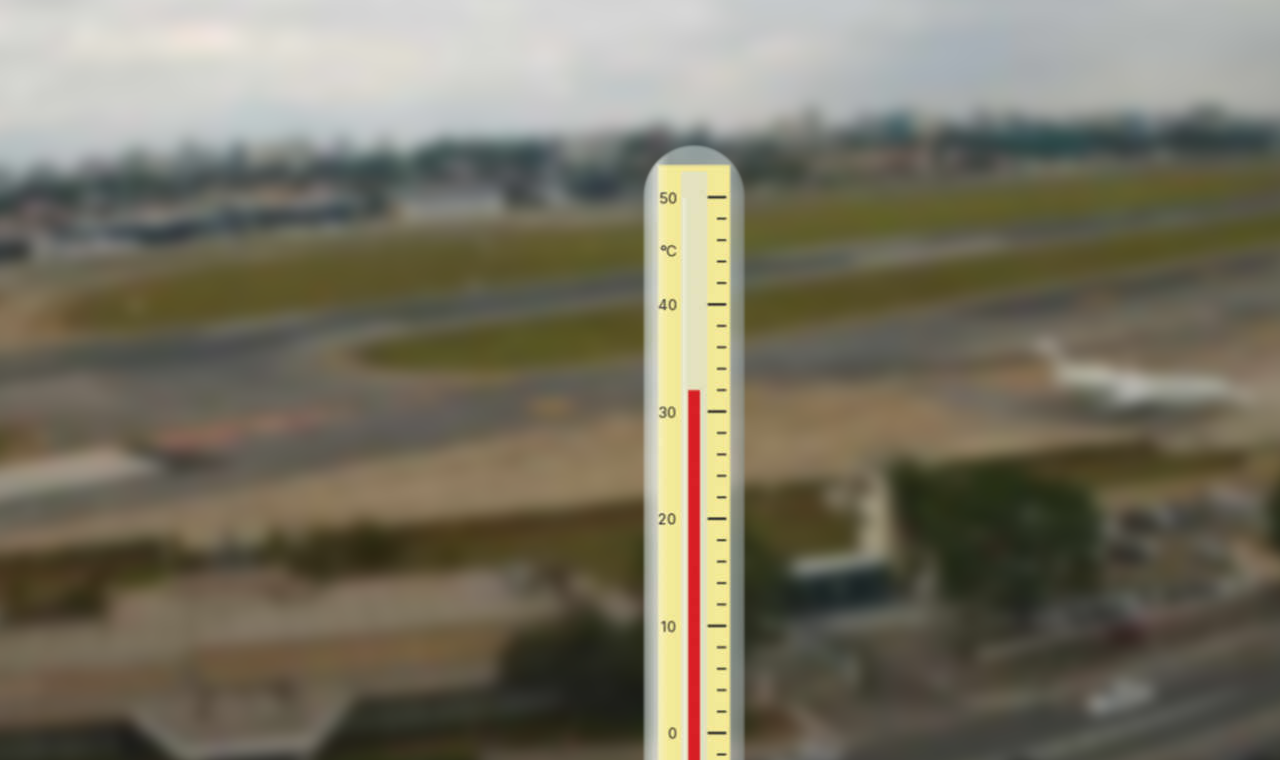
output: 32 °C
